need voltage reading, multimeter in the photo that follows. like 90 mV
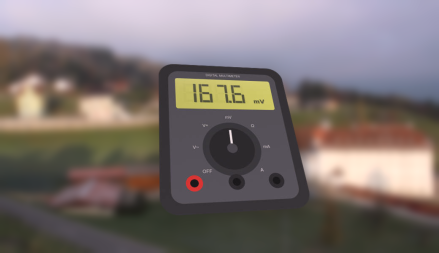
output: 167.6 mV
